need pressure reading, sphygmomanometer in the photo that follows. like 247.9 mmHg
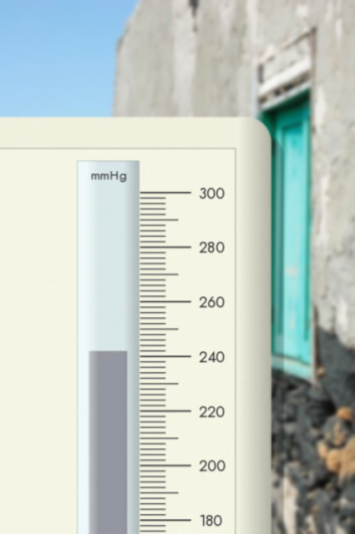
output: 242 mmHg
